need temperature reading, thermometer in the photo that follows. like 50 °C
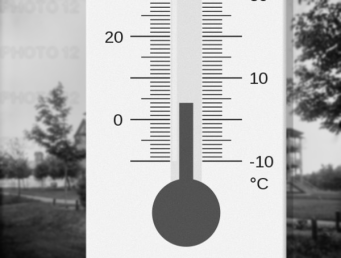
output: 4 °C
